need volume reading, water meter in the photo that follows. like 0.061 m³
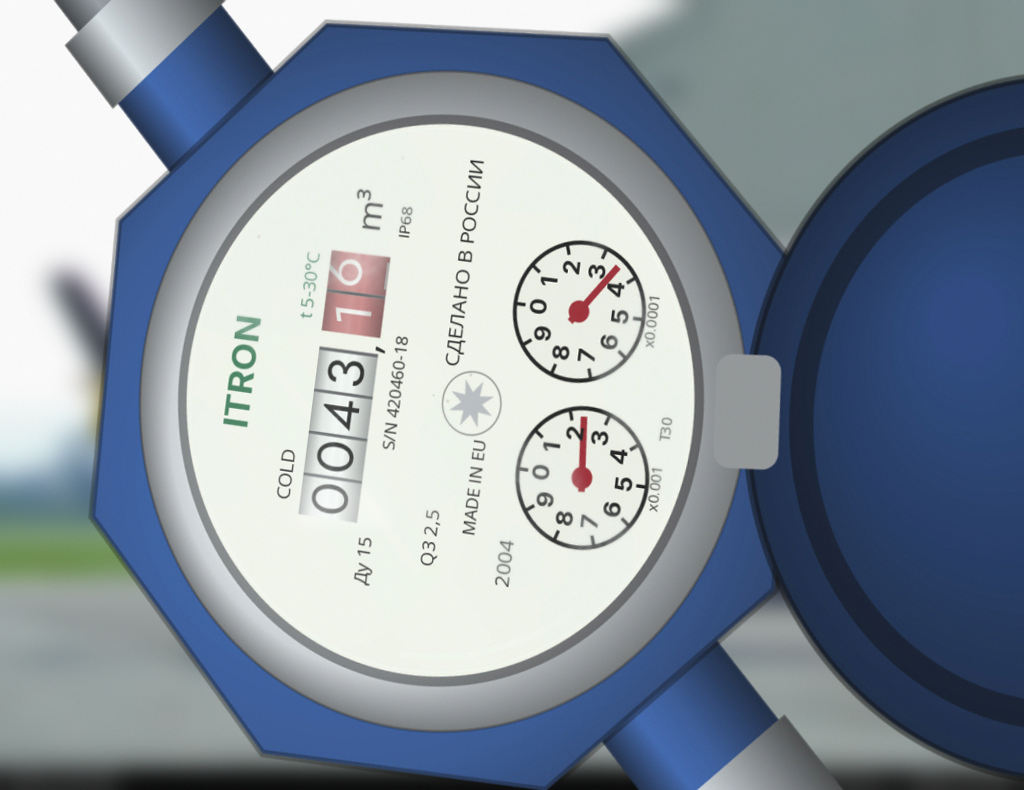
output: 43.1623 m³
